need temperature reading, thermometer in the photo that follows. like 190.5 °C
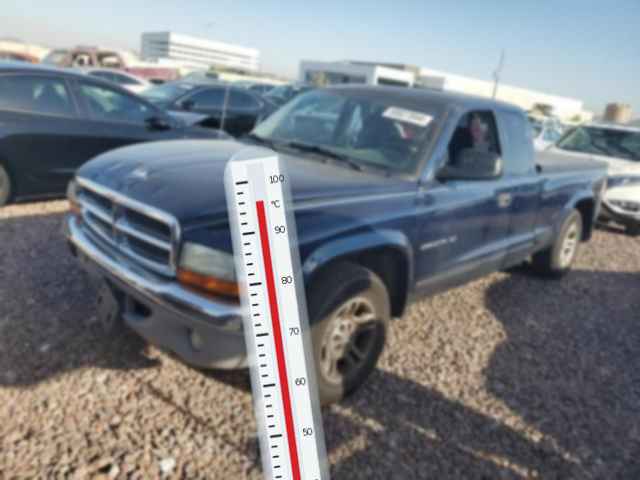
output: 96 °C
